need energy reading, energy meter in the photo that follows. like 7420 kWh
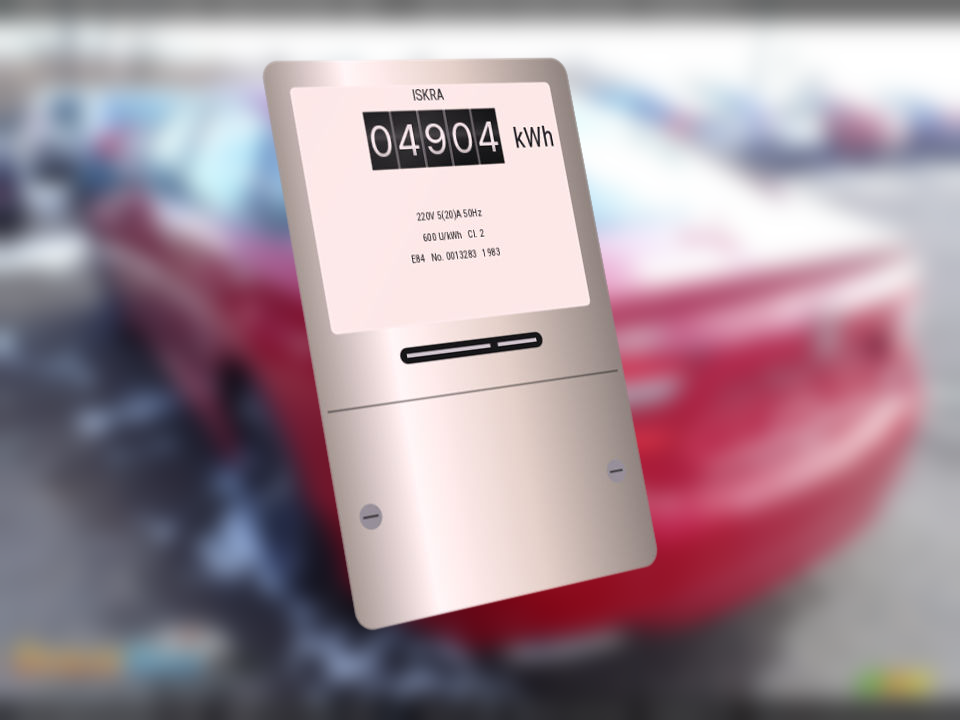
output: 4904 kWh
